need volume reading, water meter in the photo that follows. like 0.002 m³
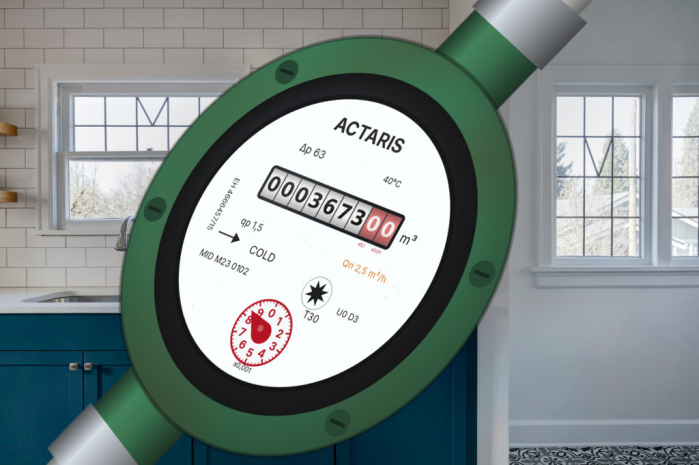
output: 3673.008 m³
